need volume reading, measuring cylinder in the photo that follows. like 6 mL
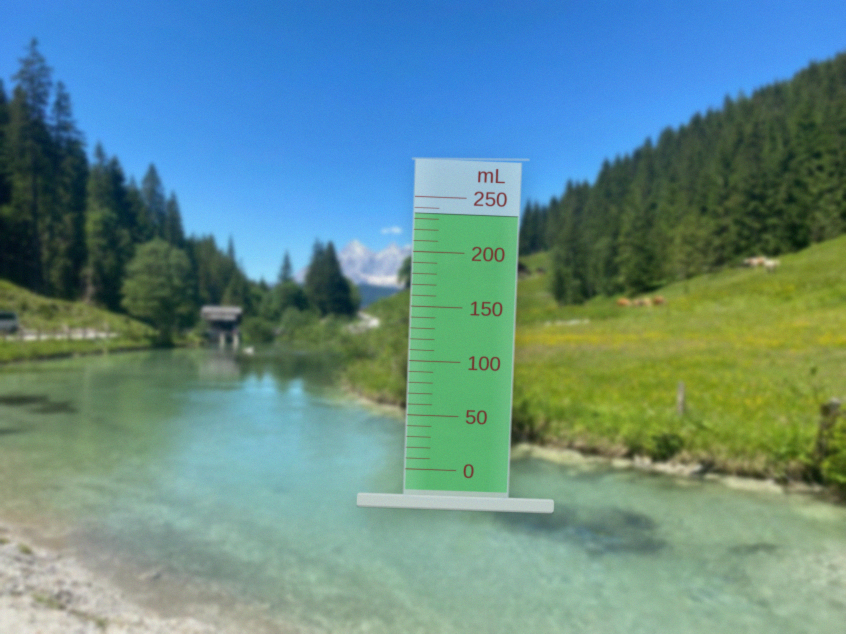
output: 235 mL
